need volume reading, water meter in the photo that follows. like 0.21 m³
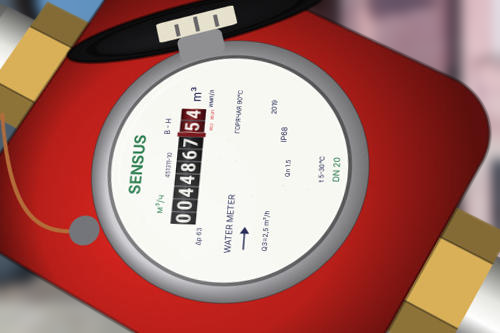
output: 44867.54 m³
